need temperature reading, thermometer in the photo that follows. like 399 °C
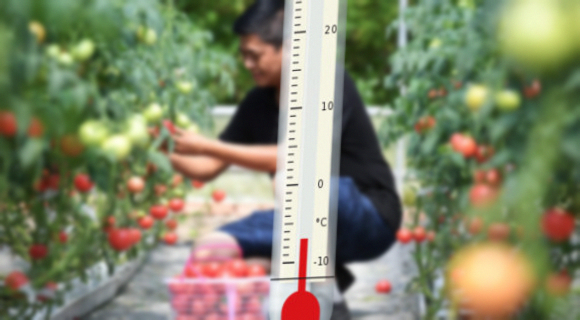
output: -7 °C
